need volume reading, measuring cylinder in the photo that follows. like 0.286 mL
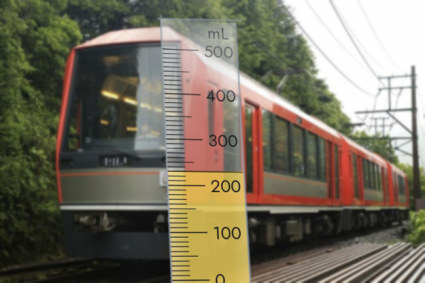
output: 230 mL
